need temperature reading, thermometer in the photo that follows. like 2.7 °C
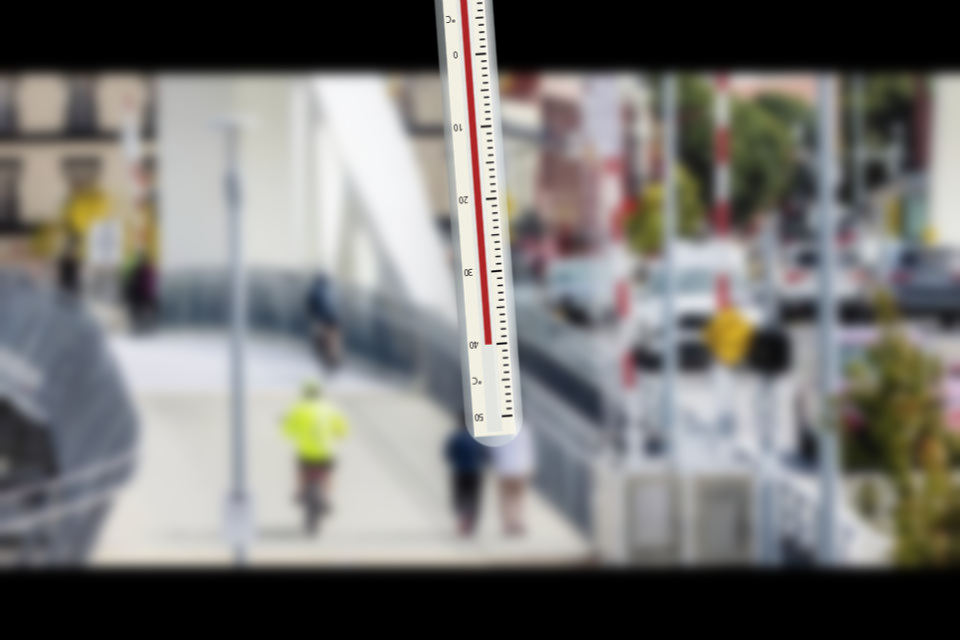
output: 40 °C
